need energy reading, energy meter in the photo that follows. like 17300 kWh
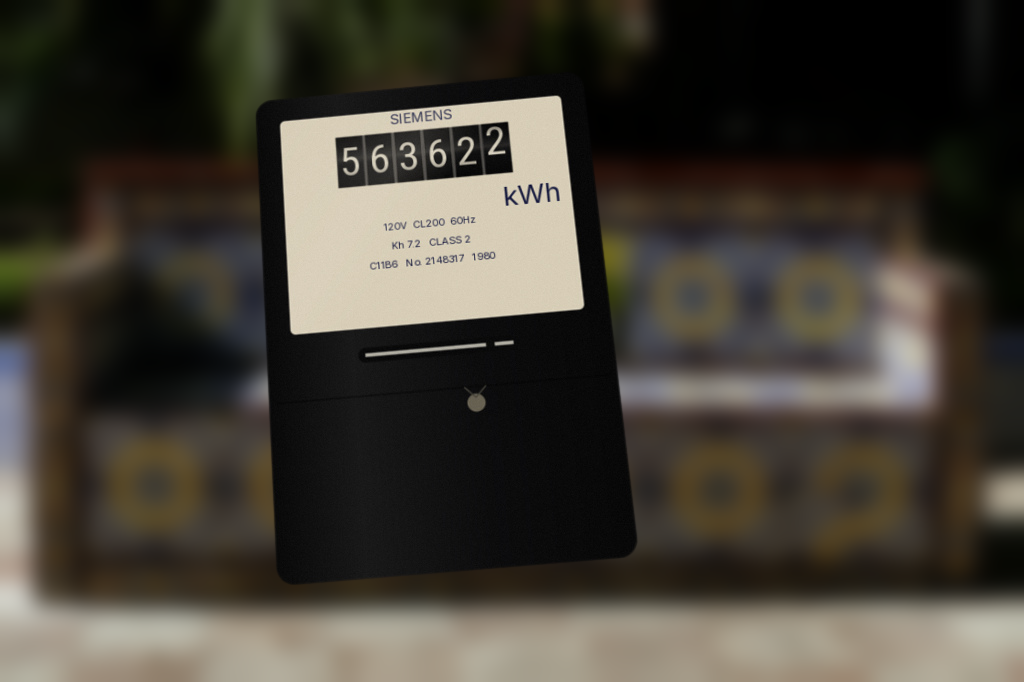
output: 563622 kWh
